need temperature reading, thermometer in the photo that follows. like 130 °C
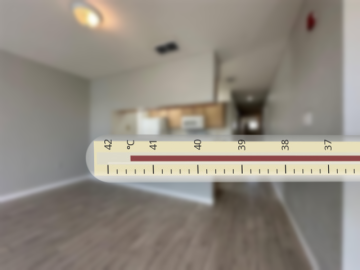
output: 41.5 °C
